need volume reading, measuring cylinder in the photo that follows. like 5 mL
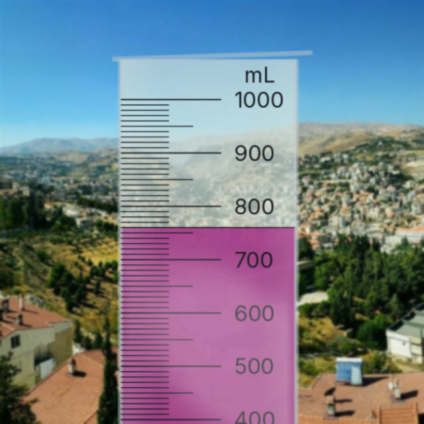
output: 760 mL
